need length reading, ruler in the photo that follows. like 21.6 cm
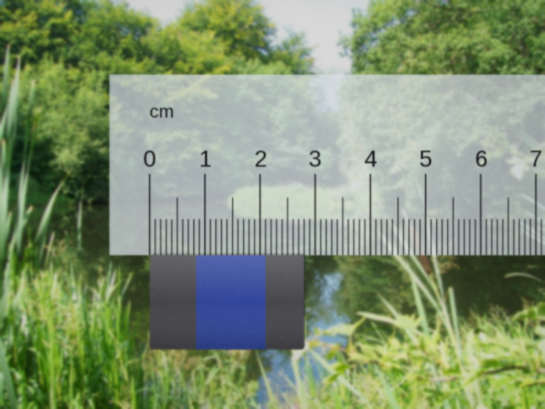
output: 2.8 cm
